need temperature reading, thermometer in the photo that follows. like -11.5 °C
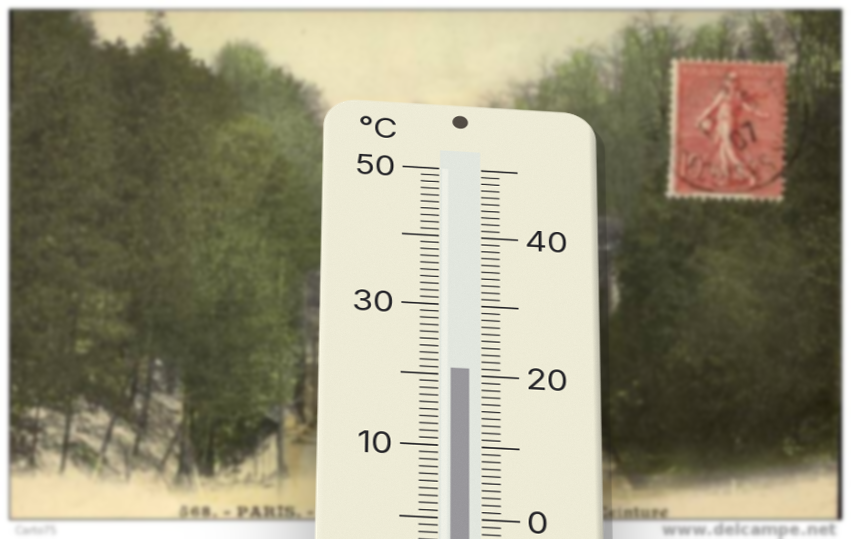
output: 21 °C
